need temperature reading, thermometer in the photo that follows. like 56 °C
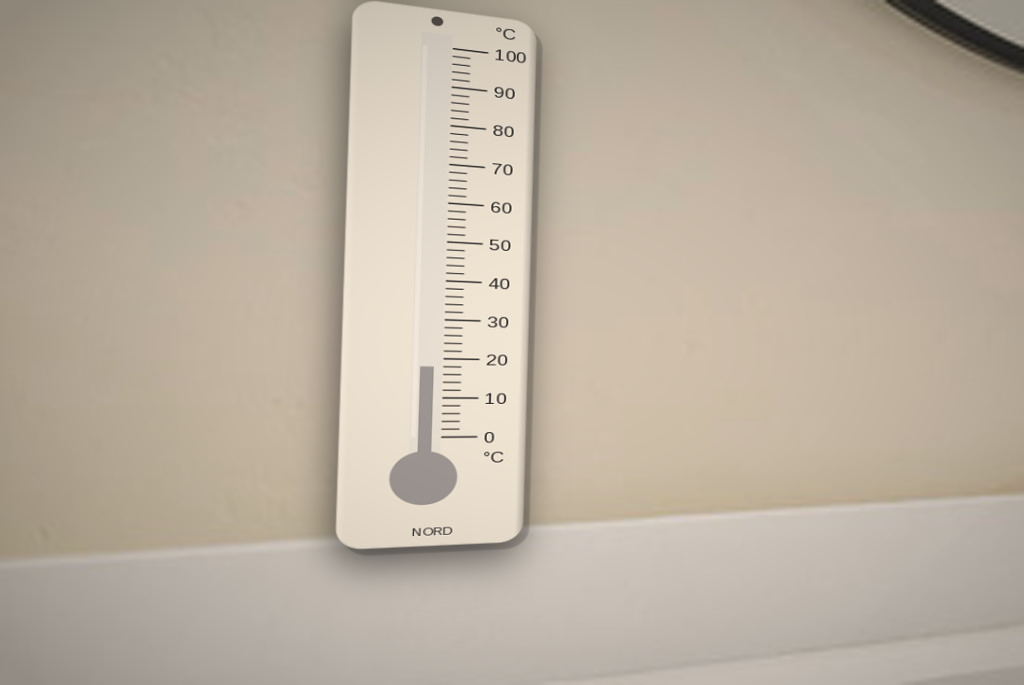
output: 18 °C
